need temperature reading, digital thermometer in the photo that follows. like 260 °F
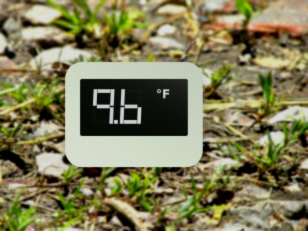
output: 9.6 °F
